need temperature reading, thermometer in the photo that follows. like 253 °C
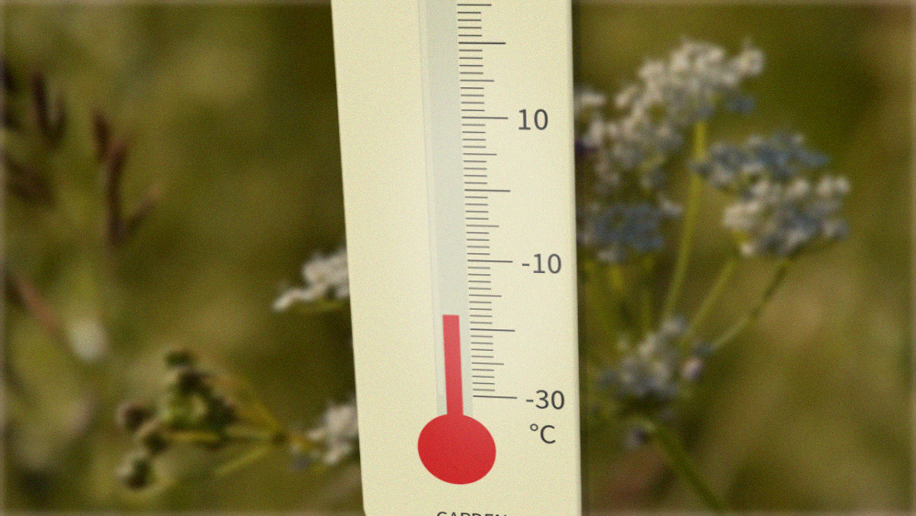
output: -18 °C
